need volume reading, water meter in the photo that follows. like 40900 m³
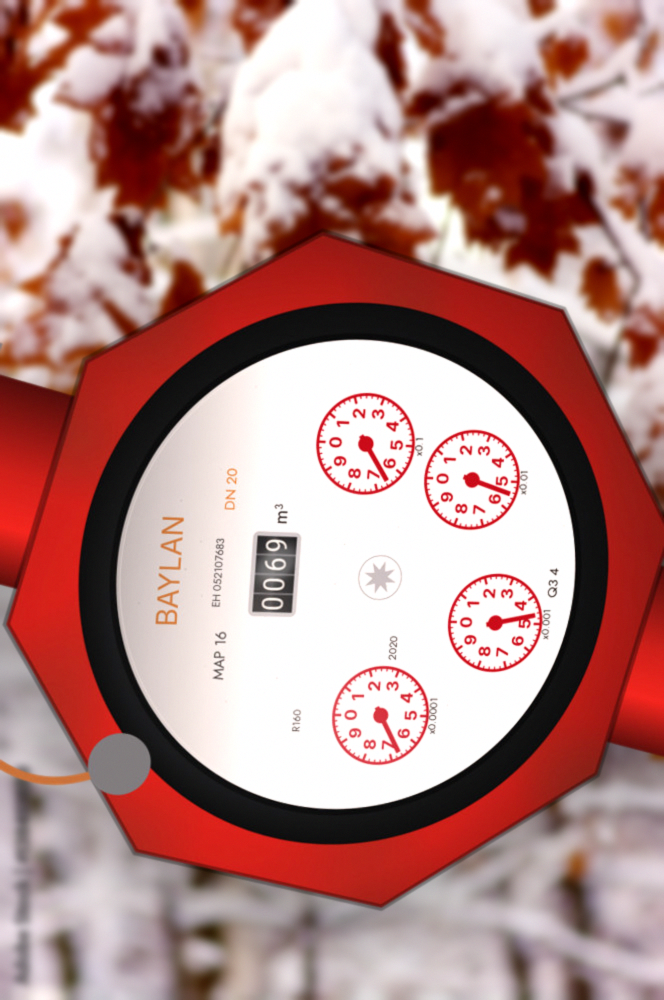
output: 69.6546 m³
